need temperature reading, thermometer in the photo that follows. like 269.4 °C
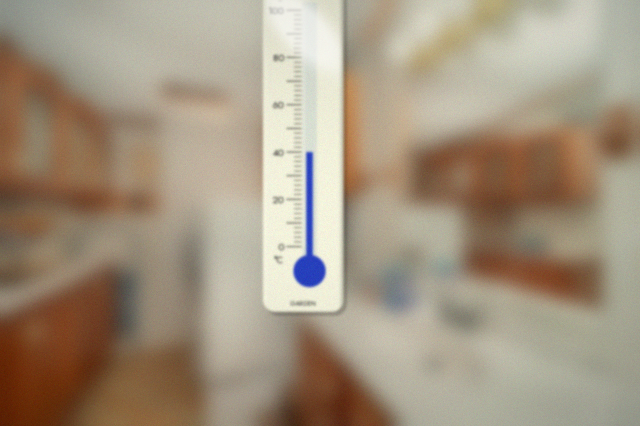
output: 40 °C
